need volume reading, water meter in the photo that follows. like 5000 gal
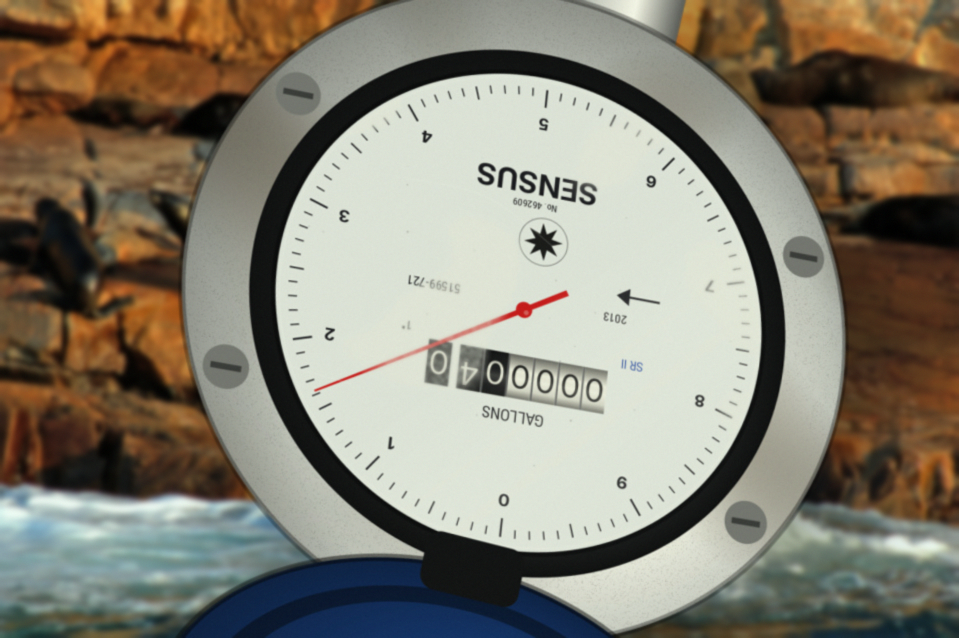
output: 41.6 gal
